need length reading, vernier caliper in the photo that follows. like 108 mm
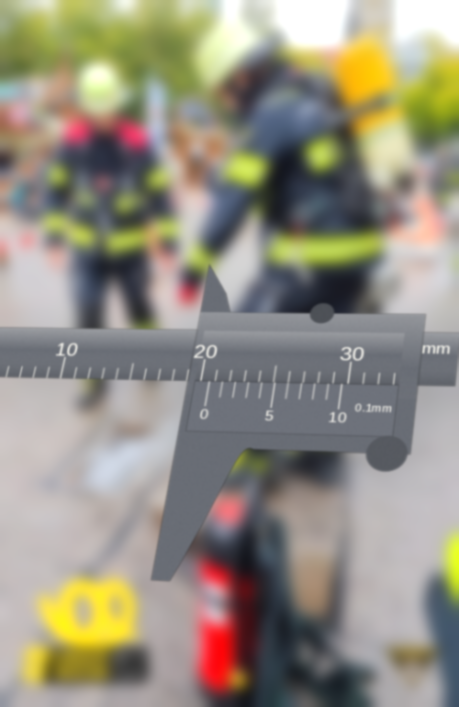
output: 20.6 mm
